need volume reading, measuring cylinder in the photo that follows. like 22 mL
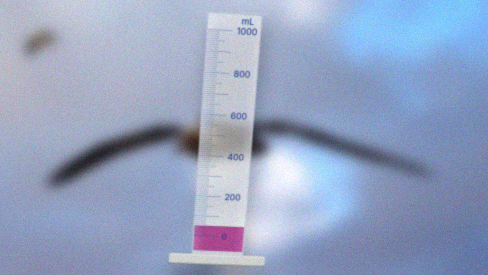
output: 50 mL
